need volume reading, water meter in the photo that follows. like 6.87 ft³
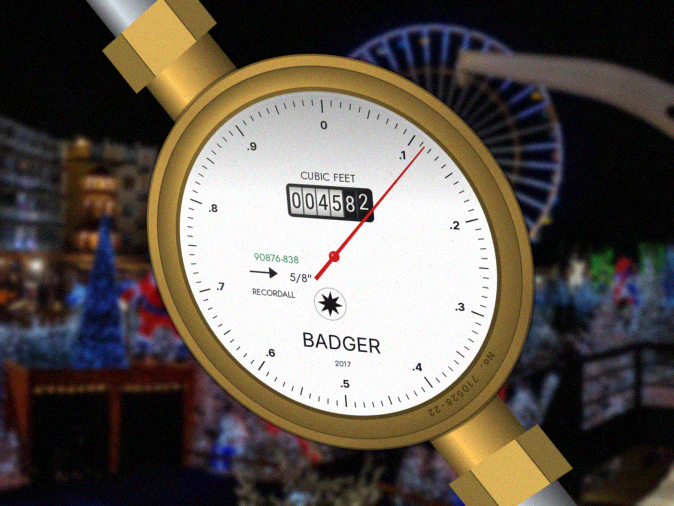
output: 4582.11 ft³
